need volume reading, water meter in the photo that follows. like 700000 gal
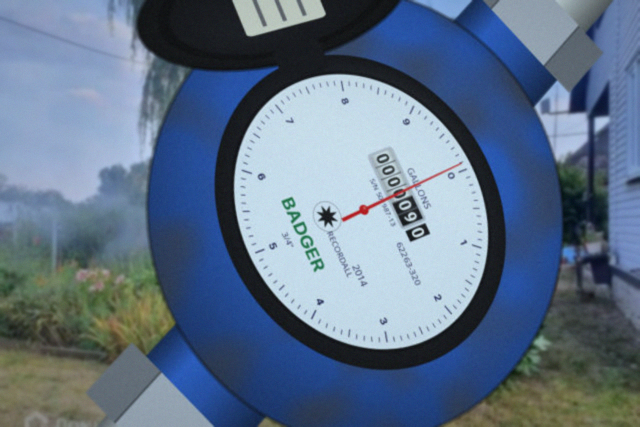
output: 89.9 gal
